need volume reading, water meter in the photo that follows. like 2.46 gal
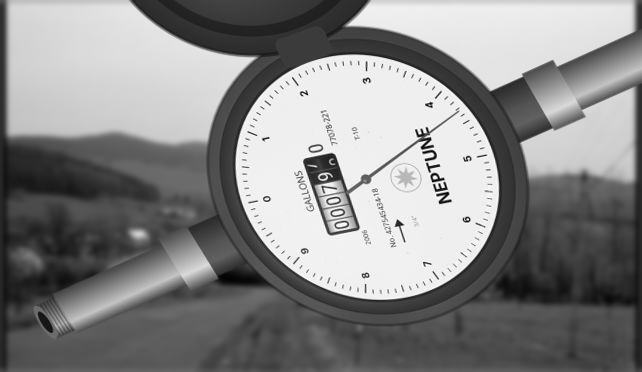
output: 7974.3 gal
